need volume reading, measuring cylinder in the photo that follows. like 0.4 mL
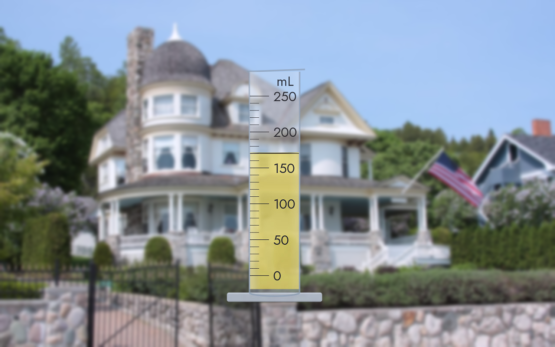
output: 170 mL
